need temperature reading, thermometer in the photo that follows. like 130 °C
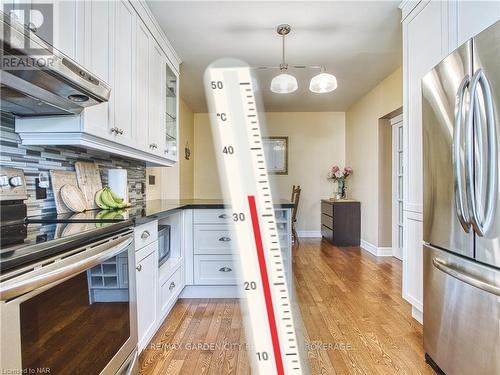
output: 33 °C
